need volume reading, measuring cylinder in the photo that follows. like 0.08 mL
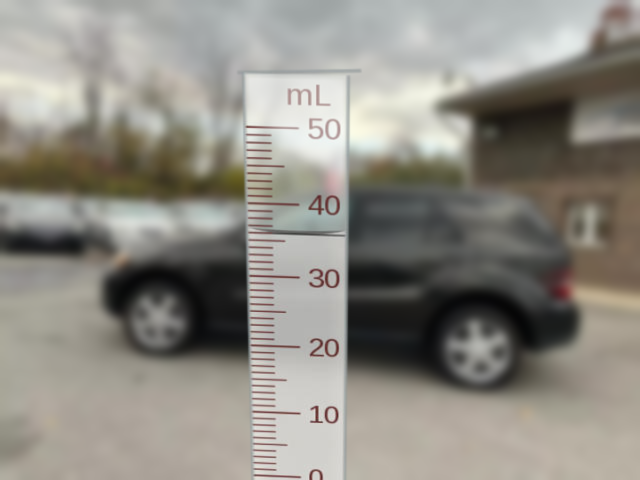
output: 36 mL
